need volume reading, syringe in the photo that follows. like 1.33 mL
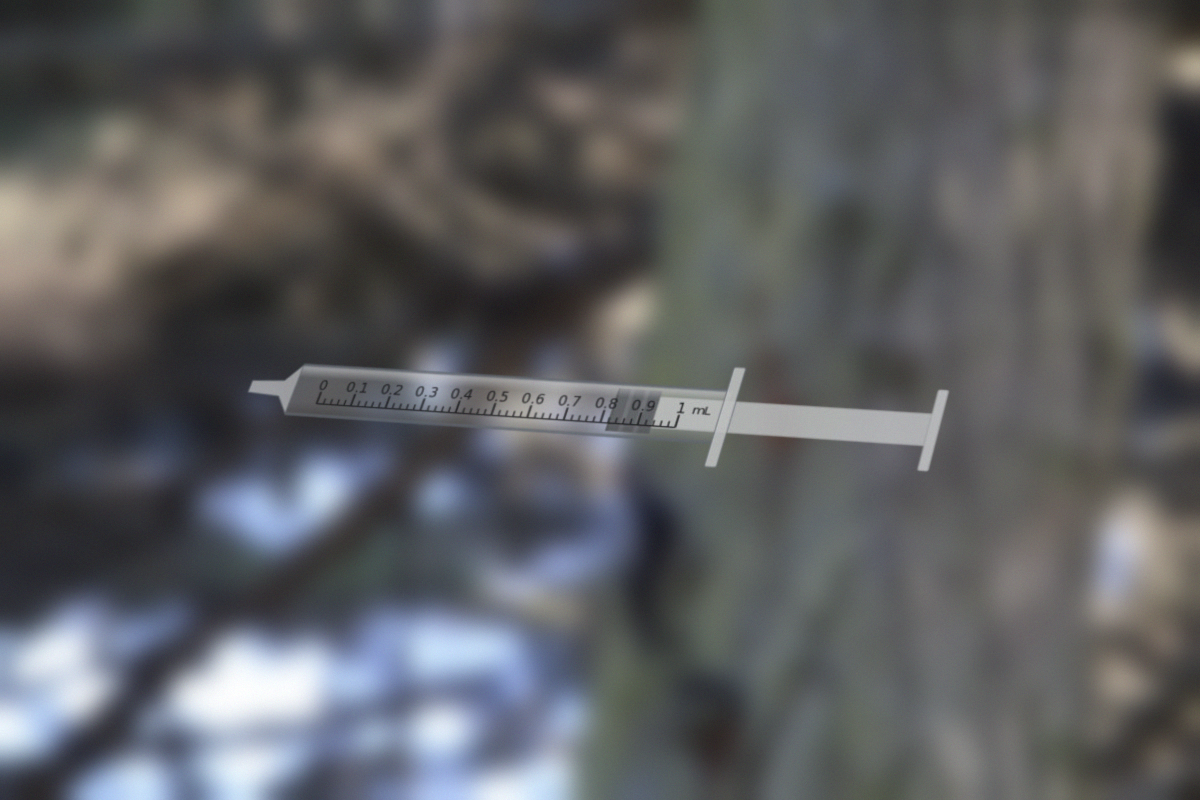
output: 0.82 mL
